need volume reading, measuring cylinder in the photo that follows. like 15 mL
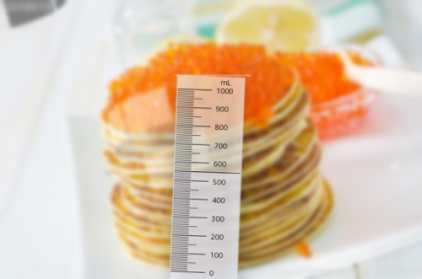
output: 550 mL
